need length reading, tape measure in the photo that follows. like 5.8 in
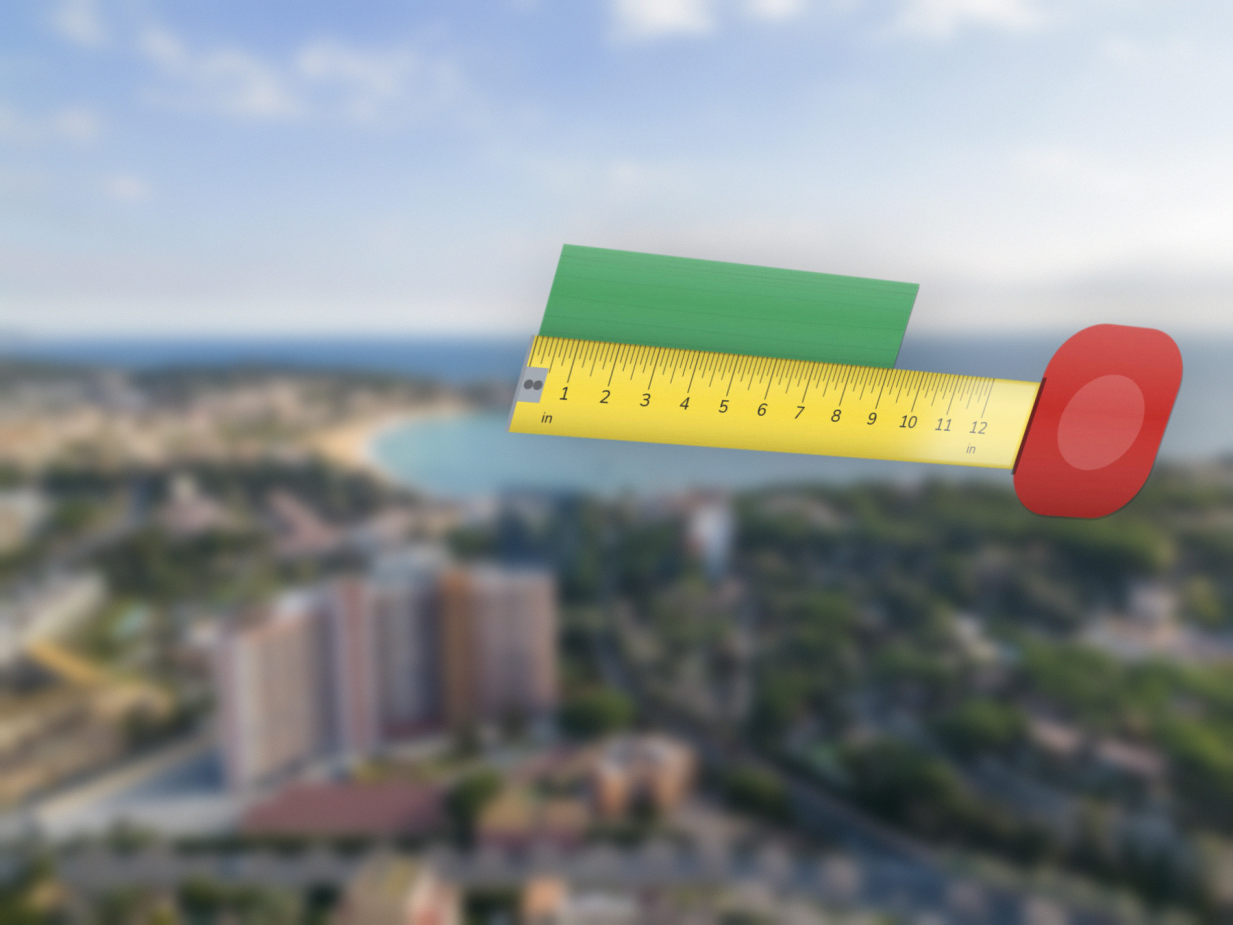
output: 9.125 in
